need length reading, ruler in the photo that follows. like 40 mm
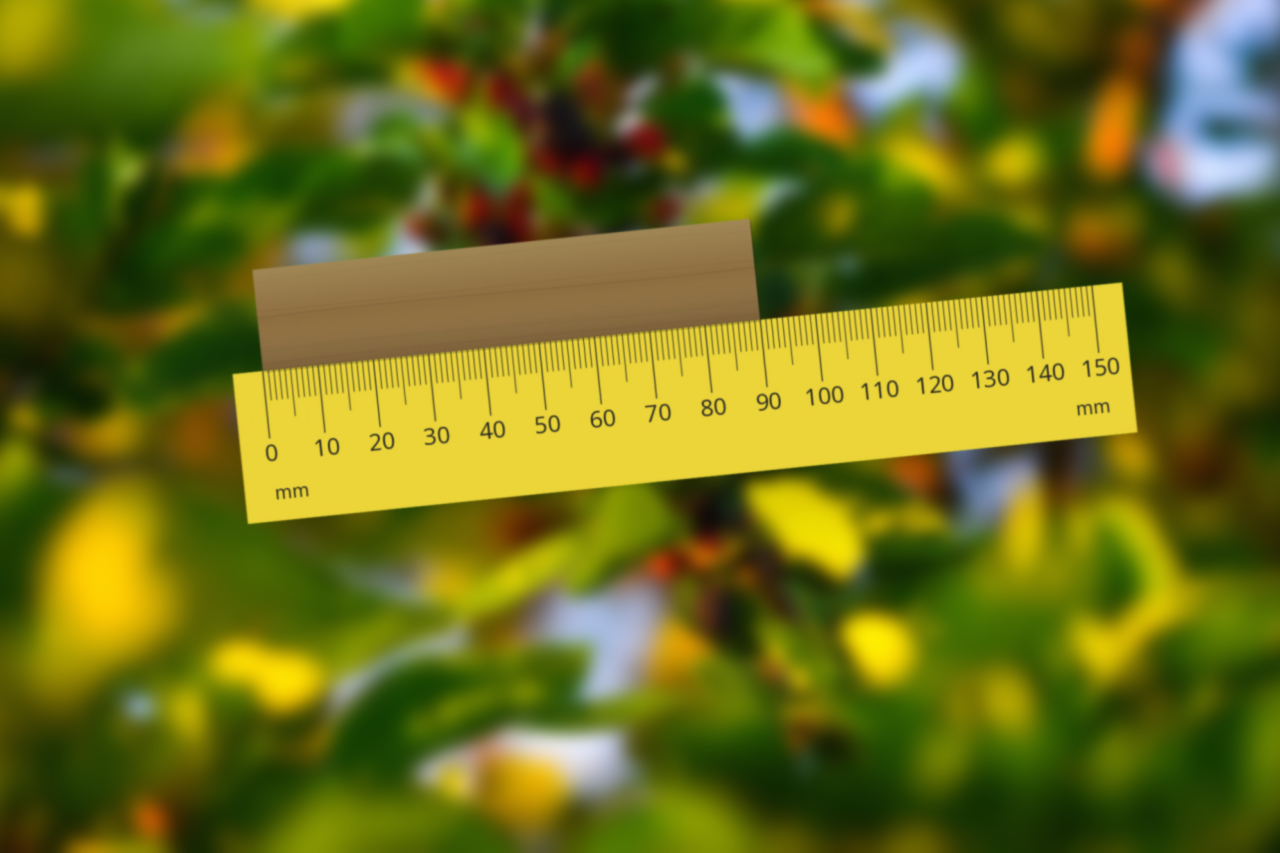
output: 90 mm
